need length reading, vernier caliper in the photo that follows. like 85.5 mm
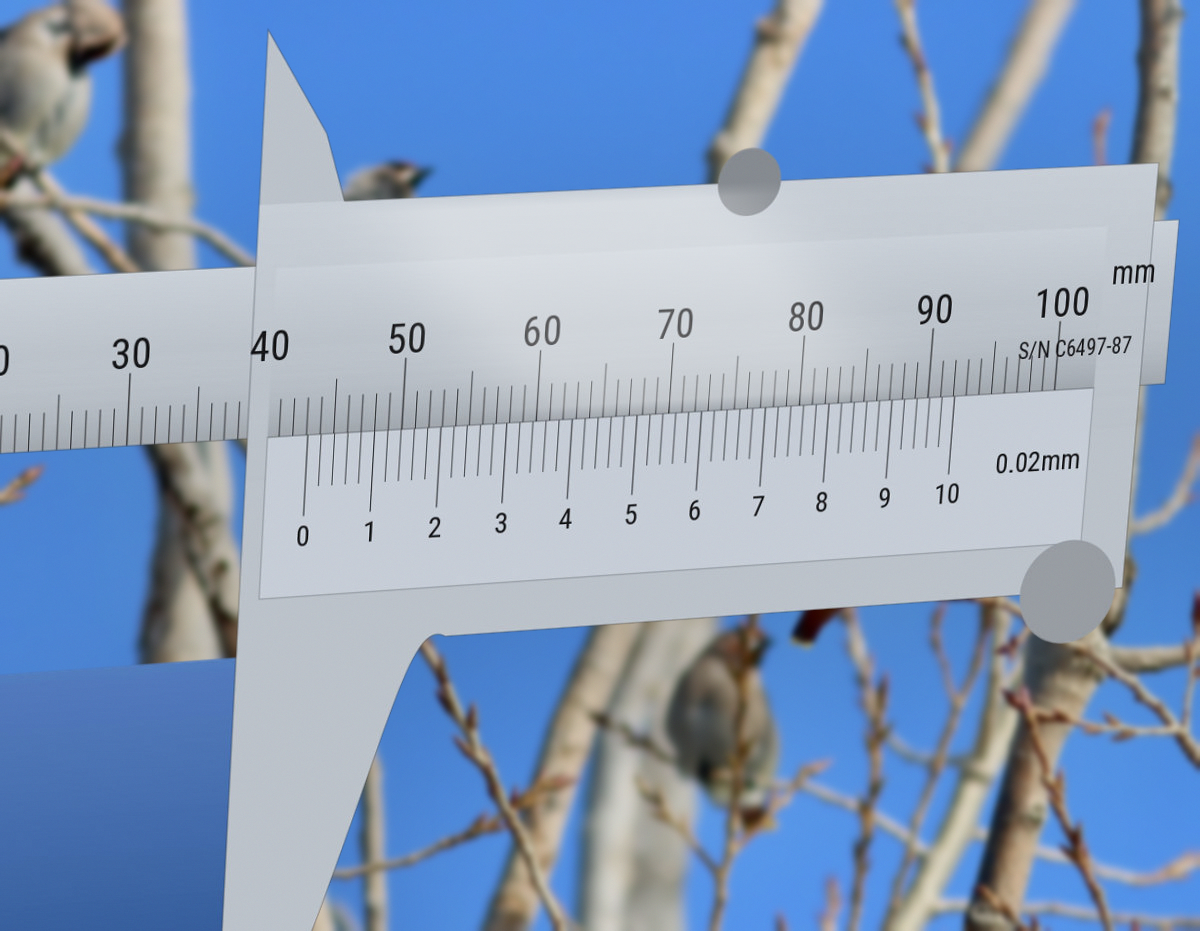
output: 43.1 mm
